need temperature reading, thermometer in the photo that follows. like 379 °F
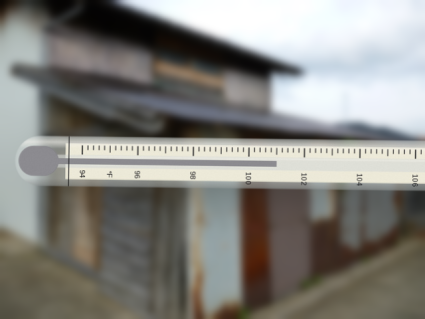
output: 101 °F
